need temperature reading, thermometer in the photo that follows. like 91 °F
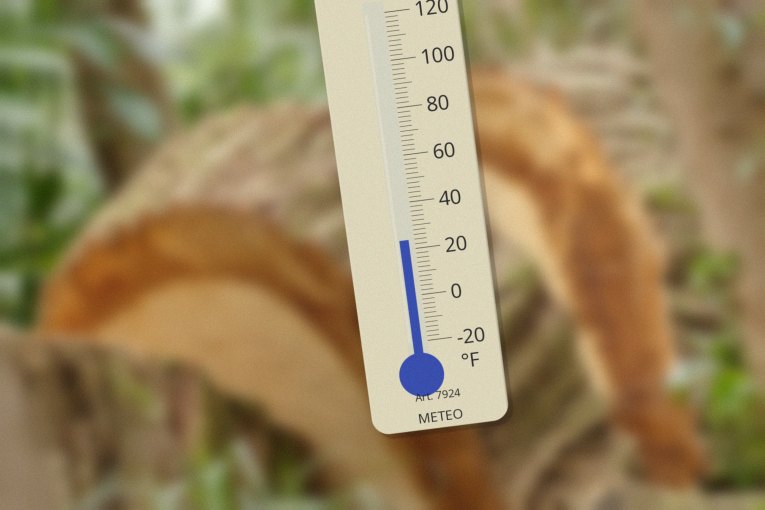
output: 24 °F
